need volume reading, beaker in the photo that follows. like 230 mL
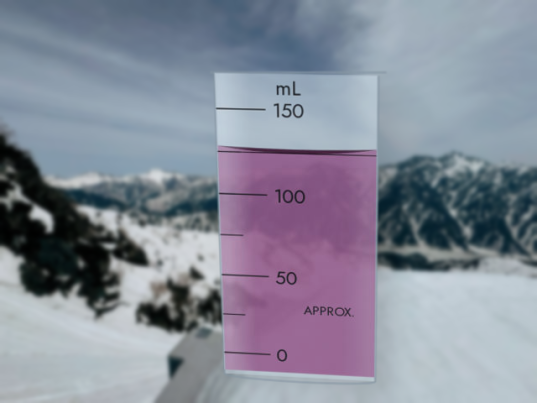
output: 125 mL
